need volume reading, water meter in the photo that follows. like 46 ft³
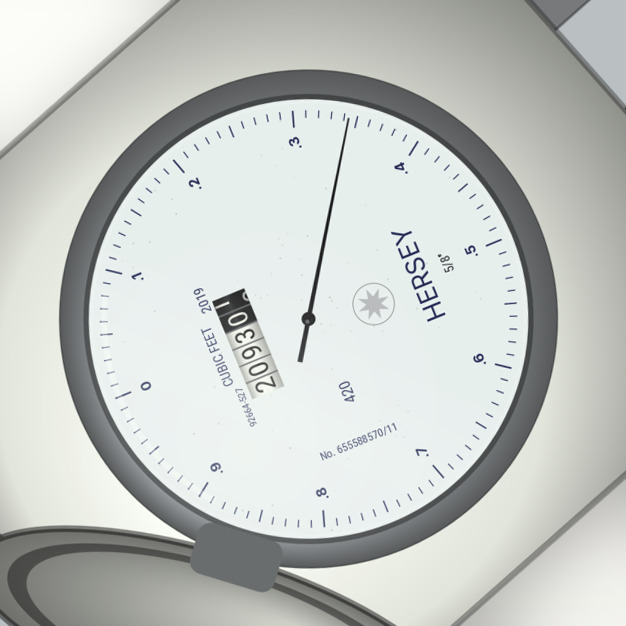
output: 209301.34 ft³
